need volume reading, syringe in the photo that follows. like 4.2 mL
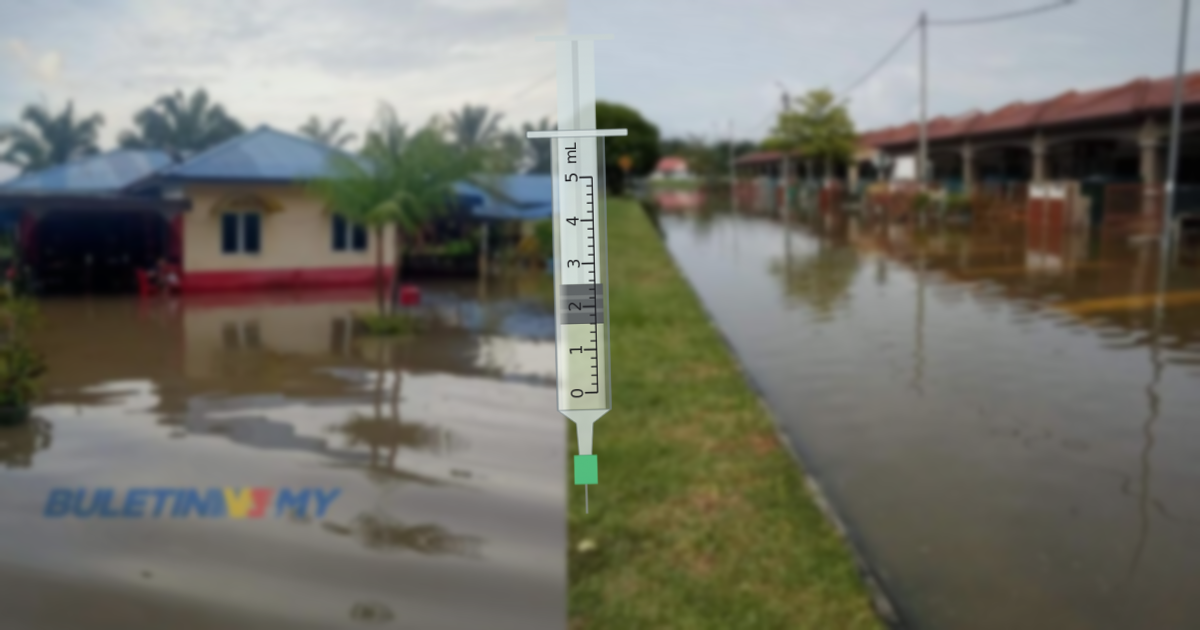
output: 1.6 mL
